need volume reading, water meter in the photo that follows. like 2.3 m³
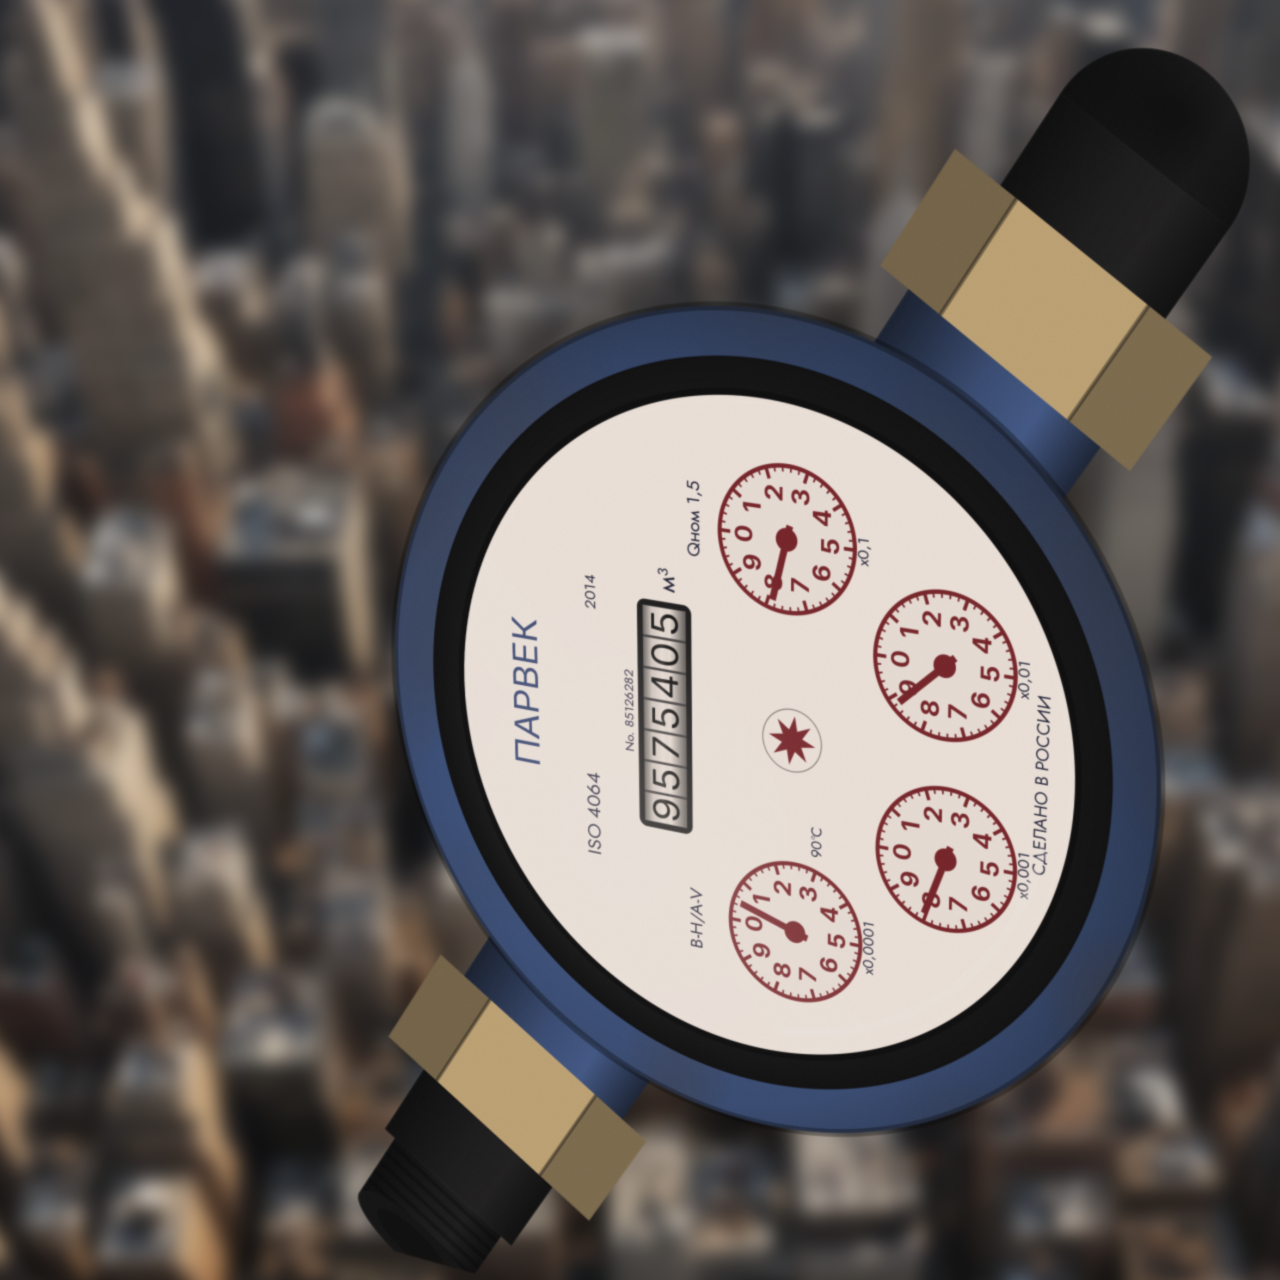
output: 9575405.7880 m³
